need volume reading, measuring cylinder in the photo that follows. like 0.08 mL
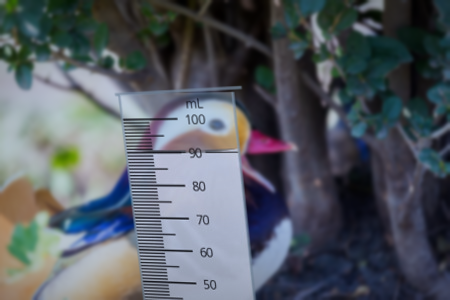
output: 90 mL
